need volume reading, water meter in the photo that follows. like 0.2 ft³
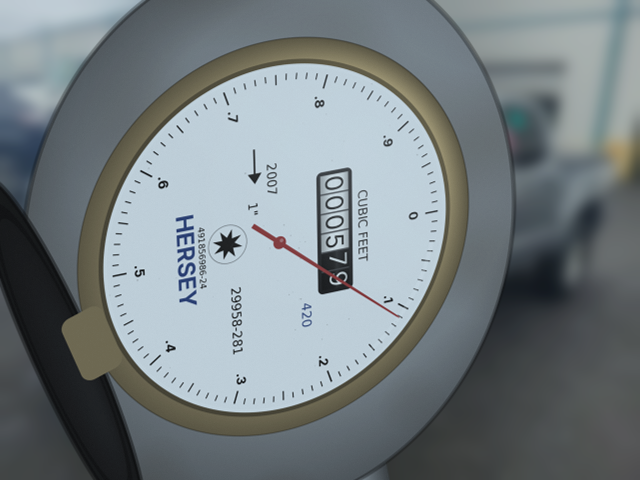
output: 579.11 ft³
